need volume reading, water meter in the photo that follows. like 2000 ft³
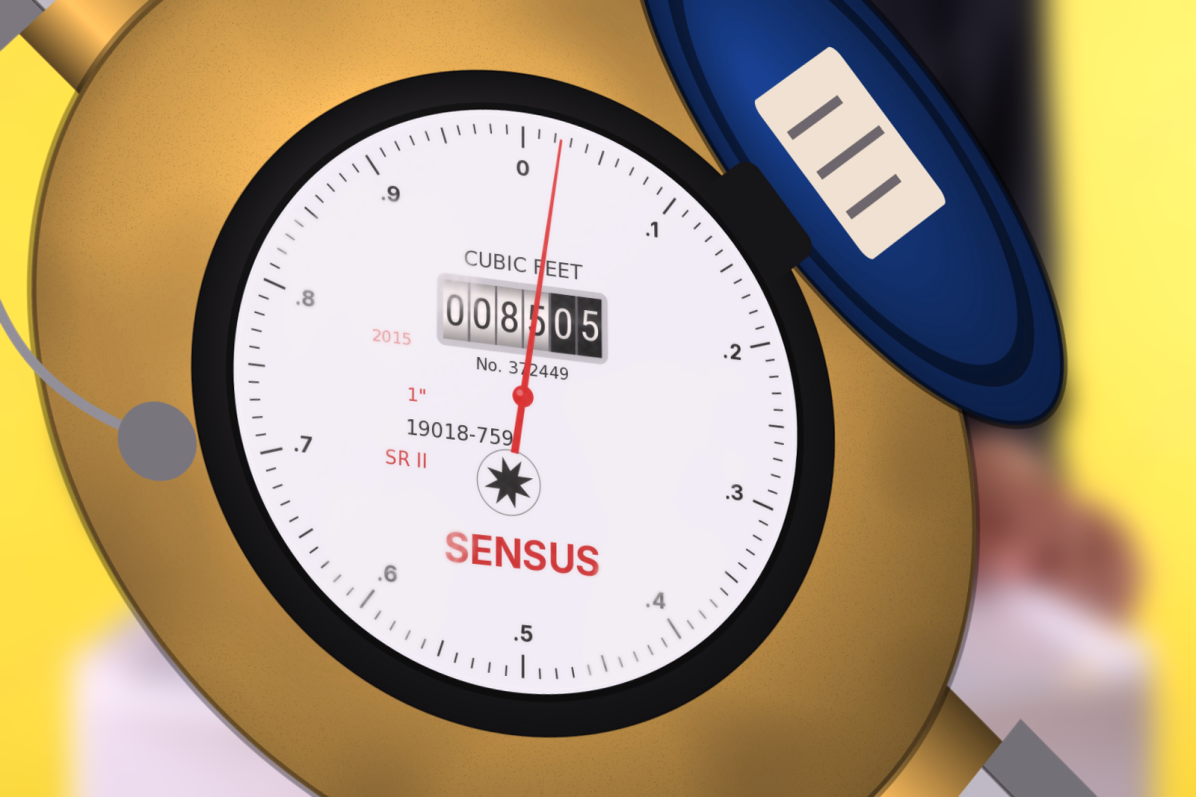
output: 8505.02 ft³
